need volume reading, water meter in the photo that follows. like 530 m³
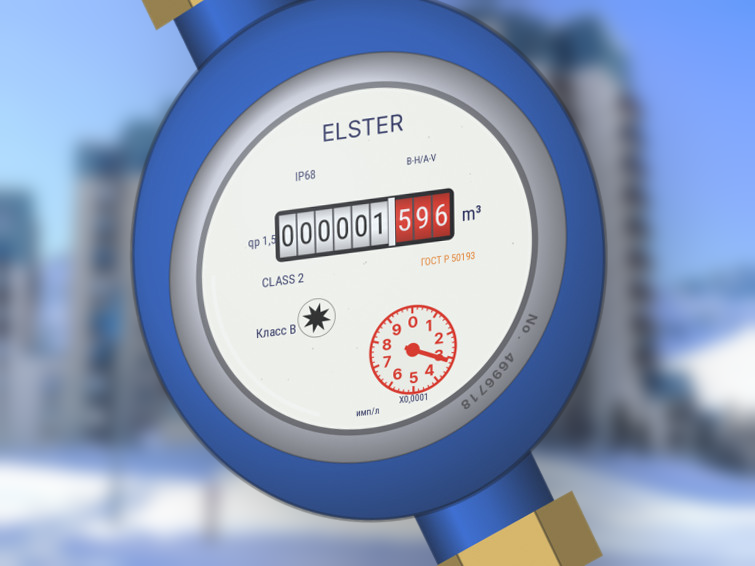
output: 1.5963 m³
